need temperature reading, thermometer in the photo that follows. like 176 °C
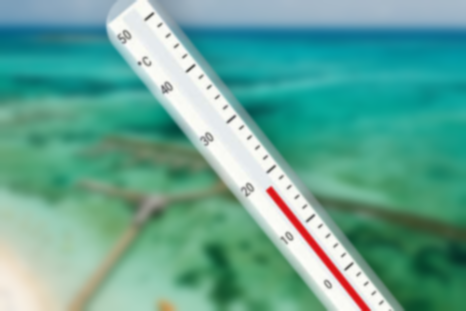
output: 18 °C
